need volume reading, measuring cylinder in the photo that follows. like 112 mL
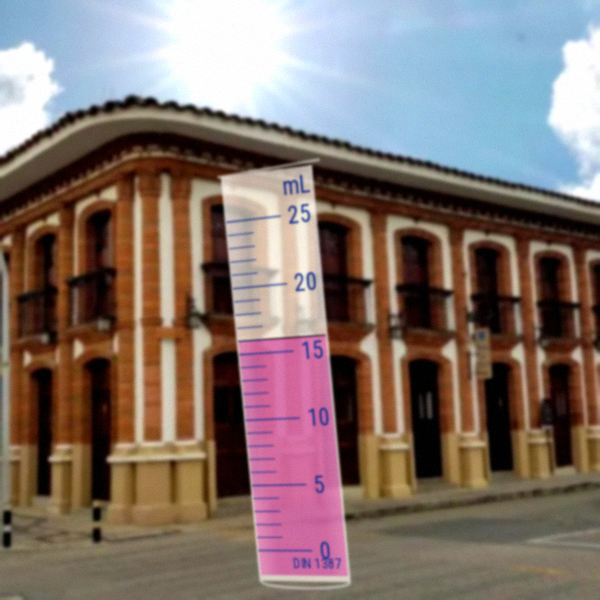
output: 16 mL
